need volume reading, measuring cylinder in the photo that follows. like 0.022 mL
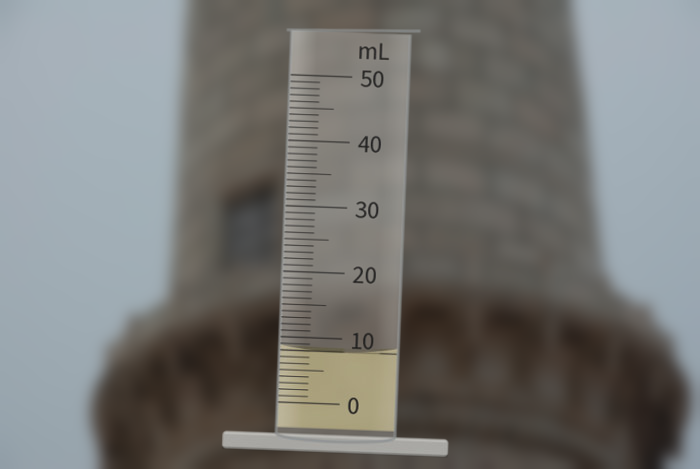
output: 8 mL
